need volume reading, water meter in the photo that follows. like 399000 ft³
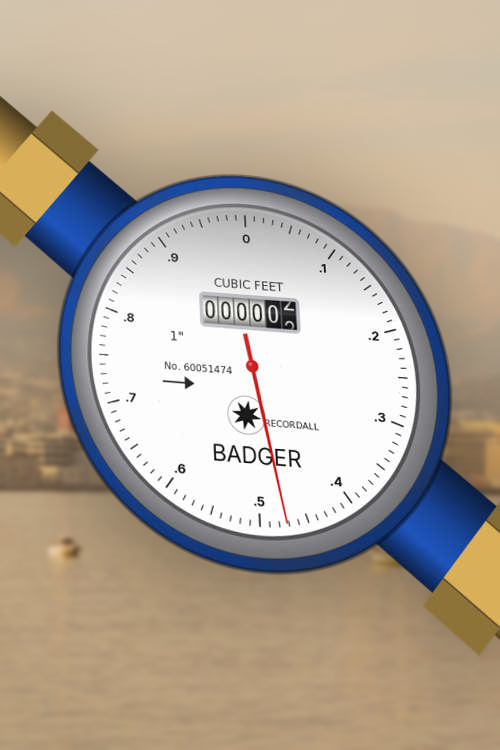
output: 2.47 ft³
